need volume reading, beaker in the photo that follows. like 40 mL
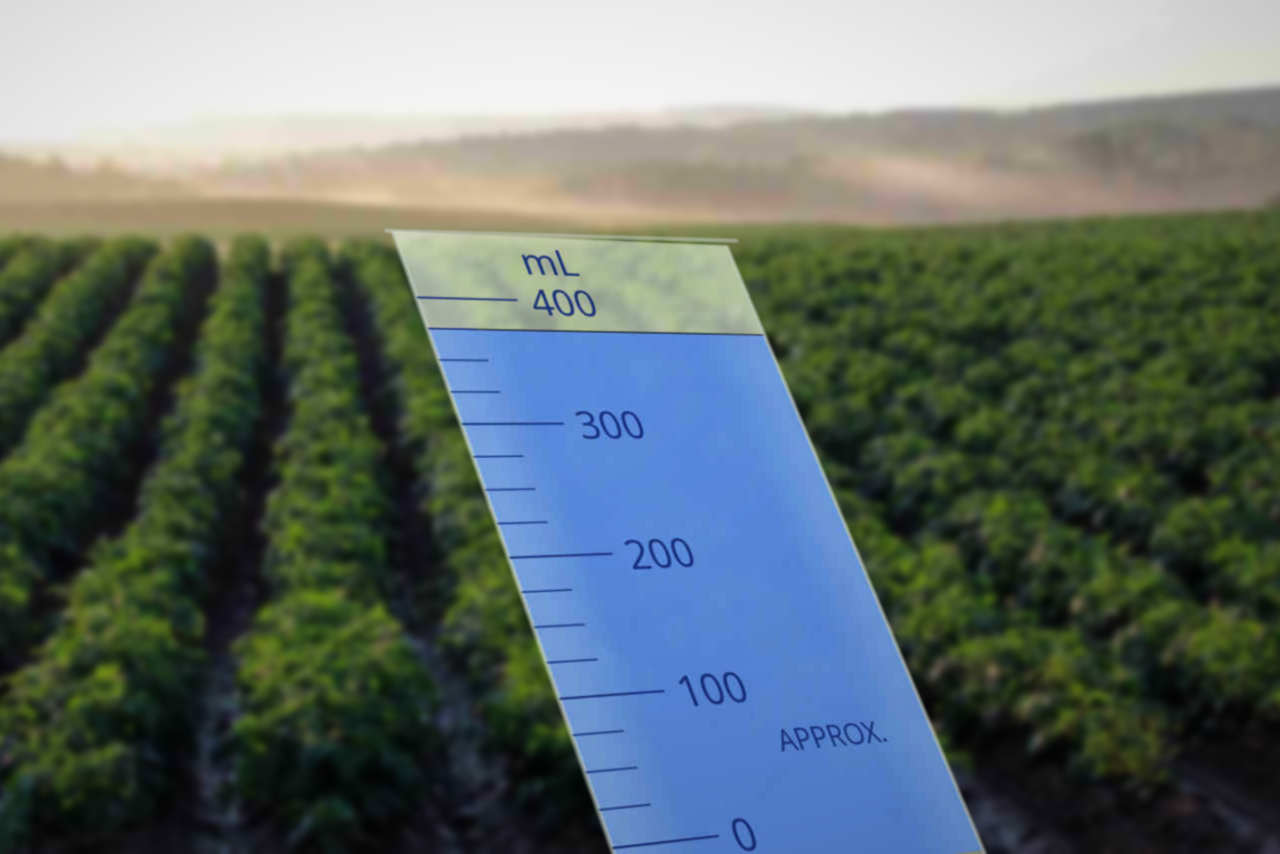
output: 375 mL
